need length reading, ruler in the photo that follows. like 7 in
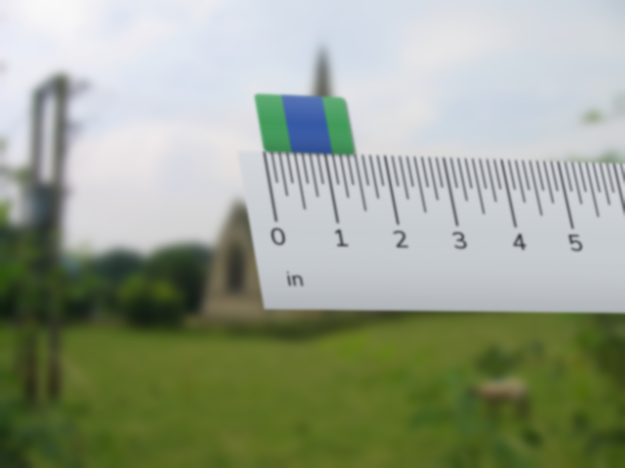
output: 1.5 in
